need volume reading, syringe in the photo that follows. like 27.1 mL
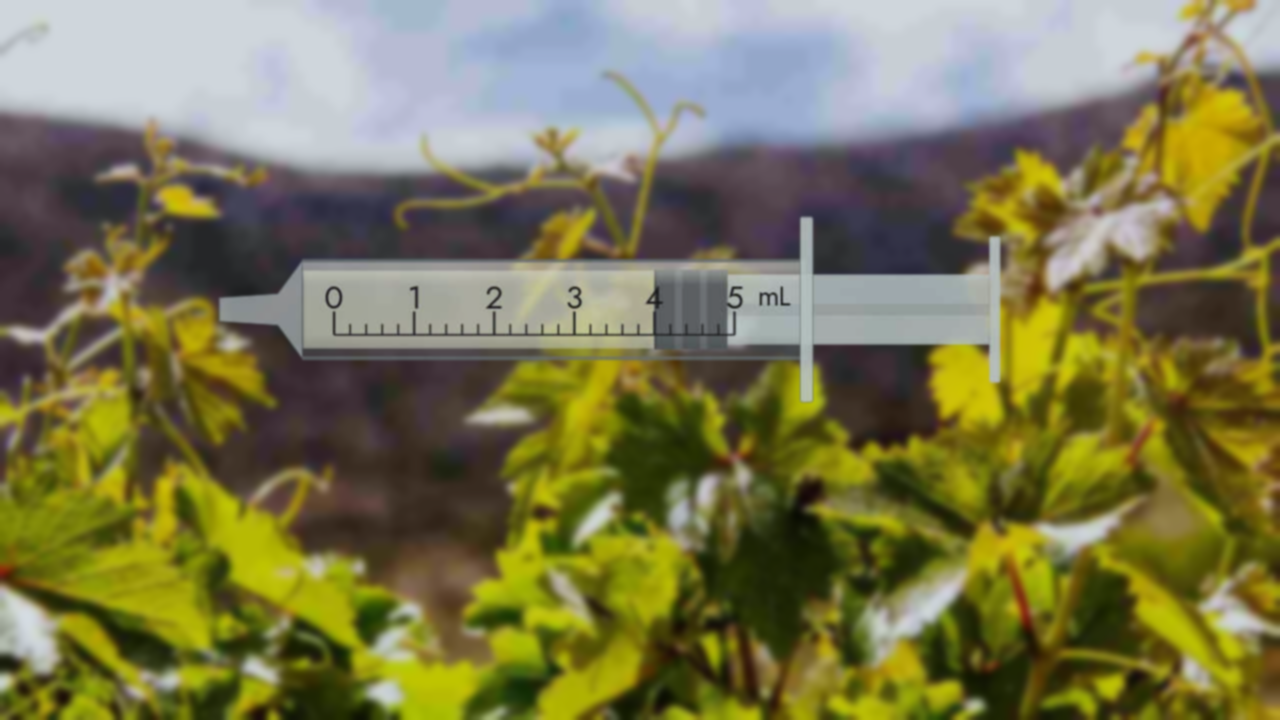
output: 4 mL
